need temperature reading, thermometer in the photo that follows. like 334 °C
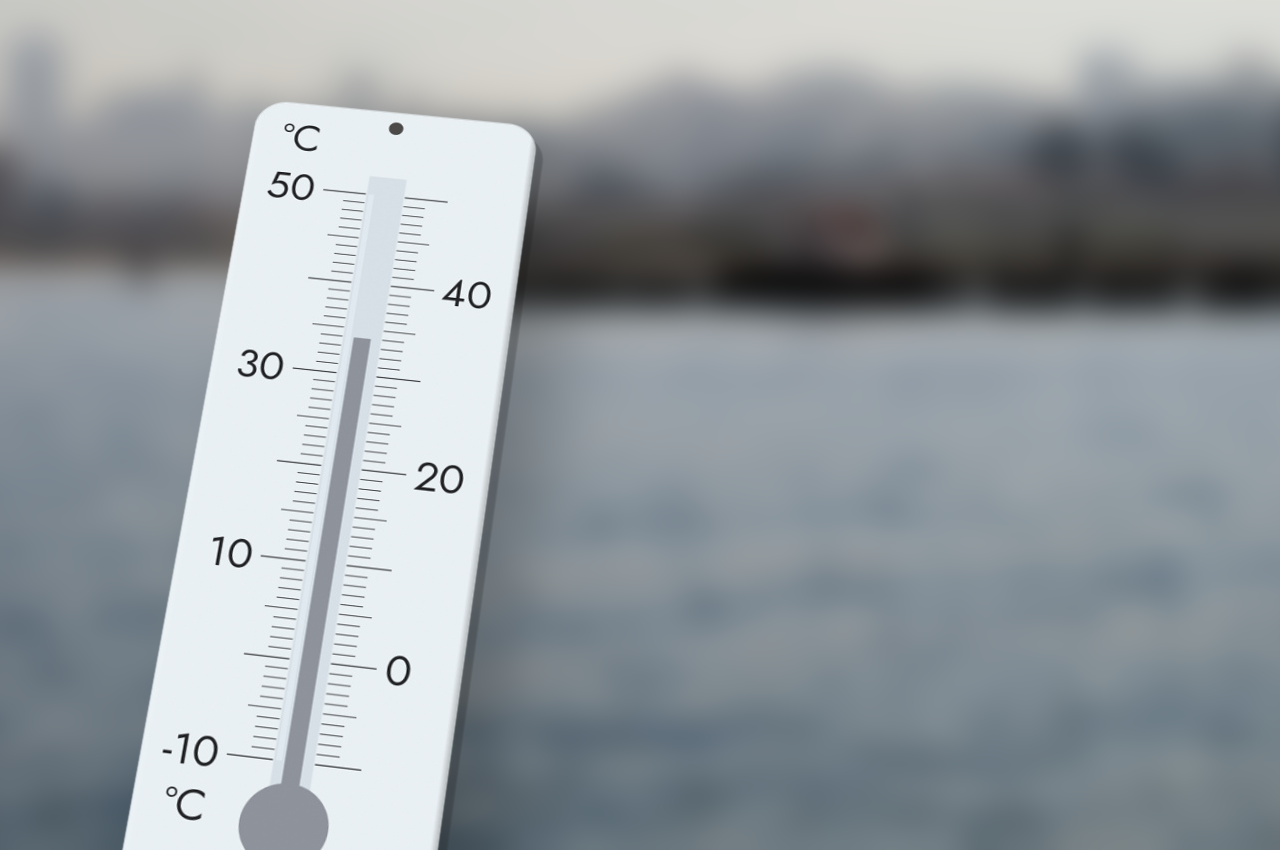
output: 34 °C
